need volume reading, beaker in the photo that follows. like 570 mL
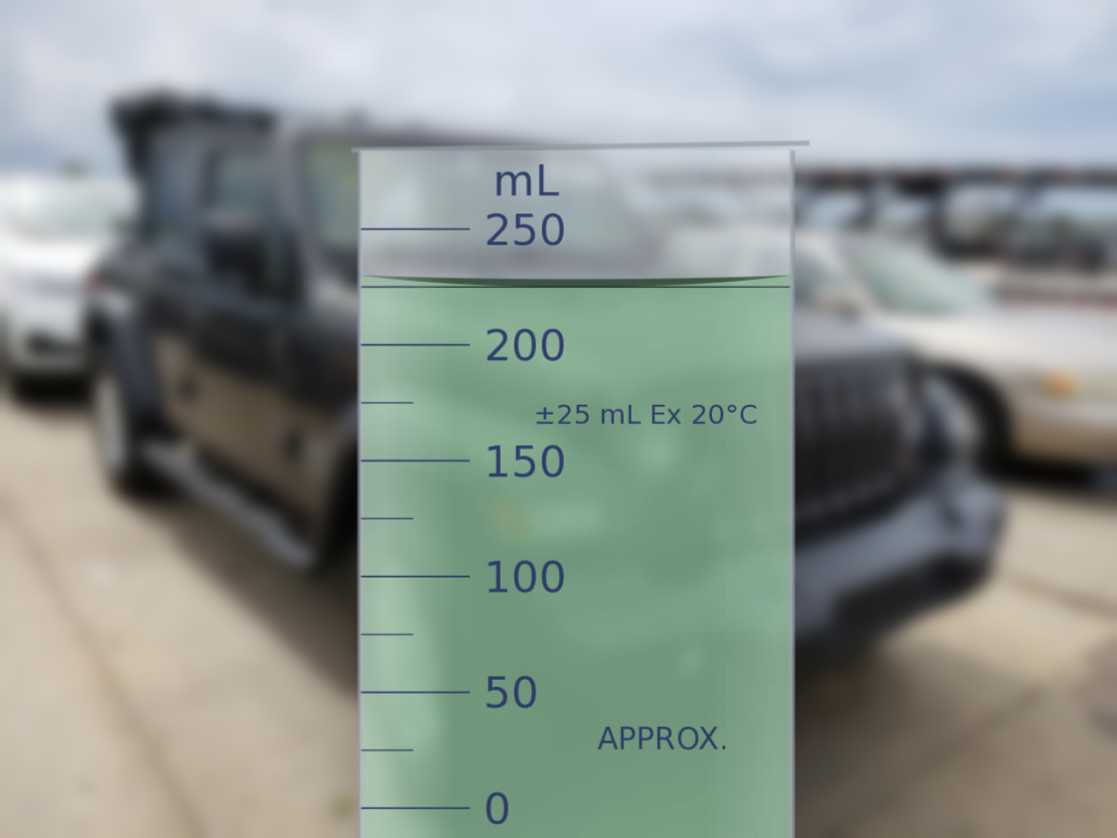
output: 225 mL
